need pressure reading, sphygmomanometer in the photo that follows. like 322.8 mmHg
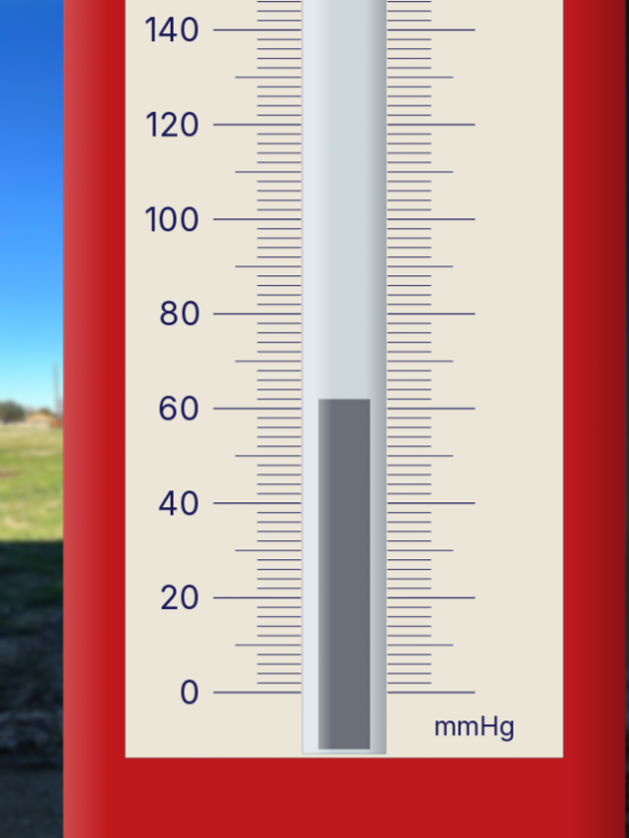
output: 62 mmHg
